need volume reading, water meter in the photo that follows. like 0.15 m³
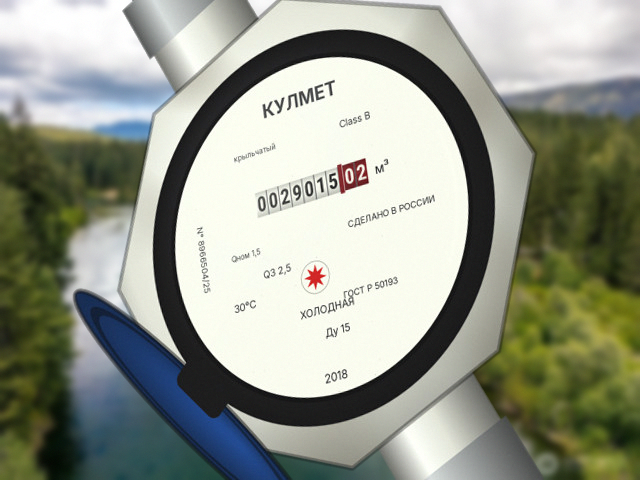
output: 29015.02 m³
